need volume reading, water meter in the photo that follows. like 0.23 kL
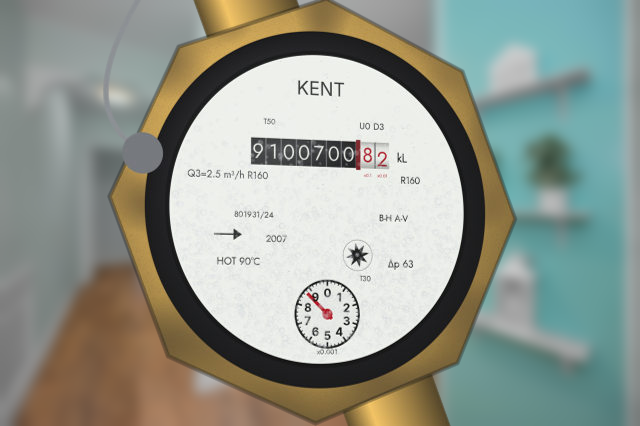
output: 9100700.818 kL
